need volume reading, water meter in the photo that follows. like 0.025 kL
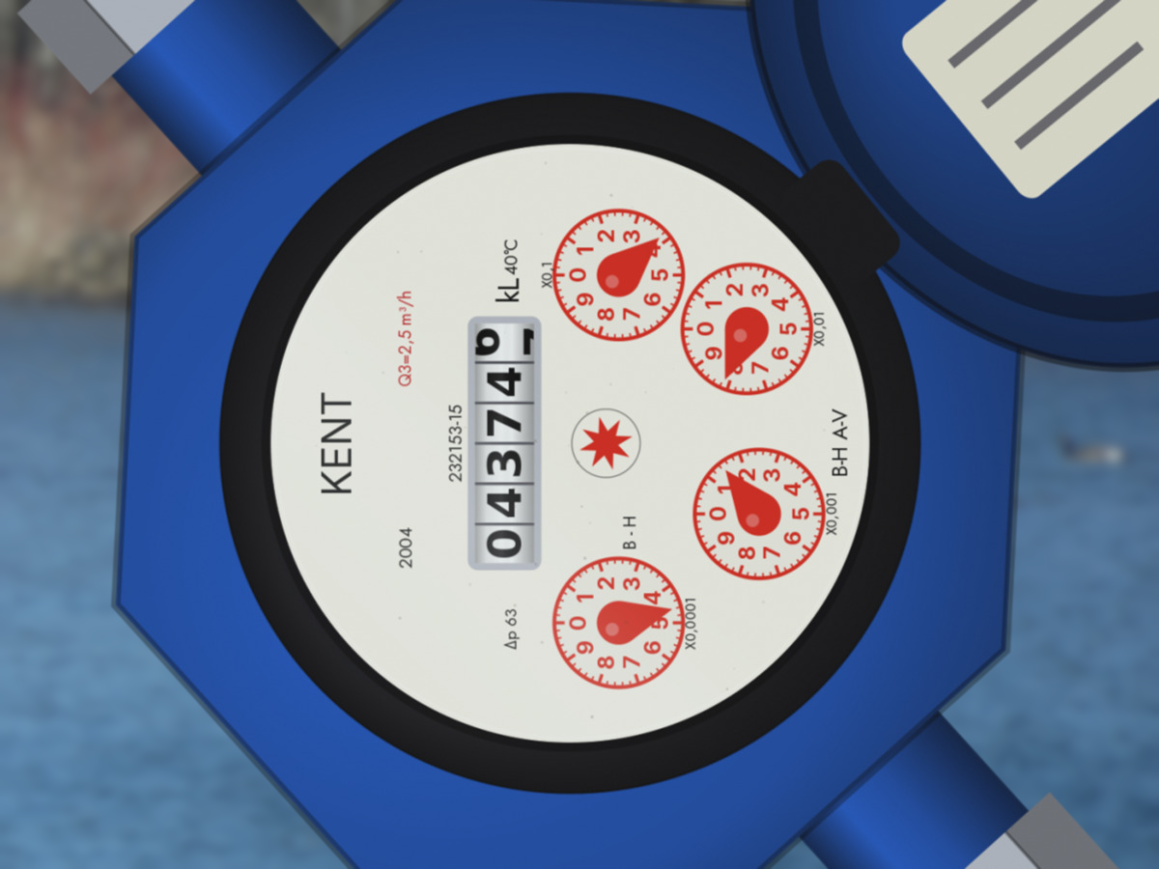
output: 43746.3814 kL
